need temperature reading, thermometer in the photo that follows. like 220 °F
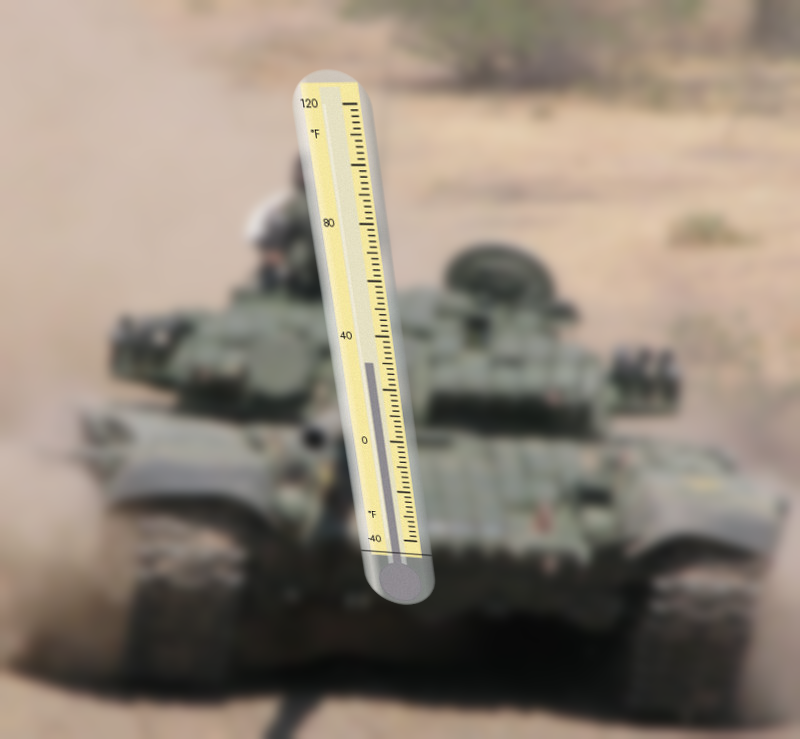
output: 30 °F
